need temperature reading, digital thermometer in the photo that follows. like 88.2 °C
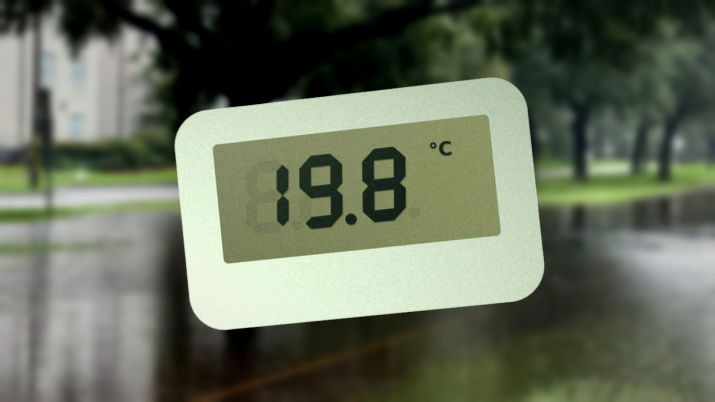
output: 19.8 °C
